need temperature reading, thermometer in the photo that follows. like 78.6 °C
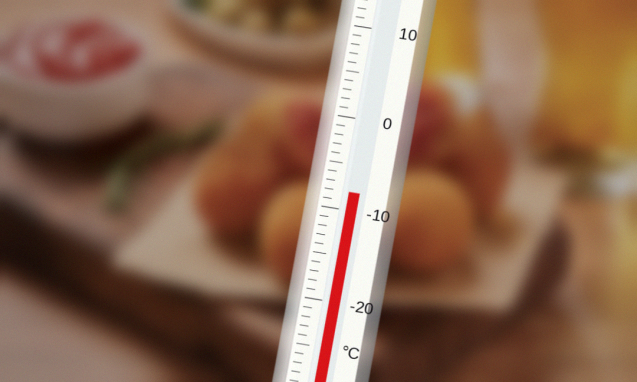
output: -8 °C
